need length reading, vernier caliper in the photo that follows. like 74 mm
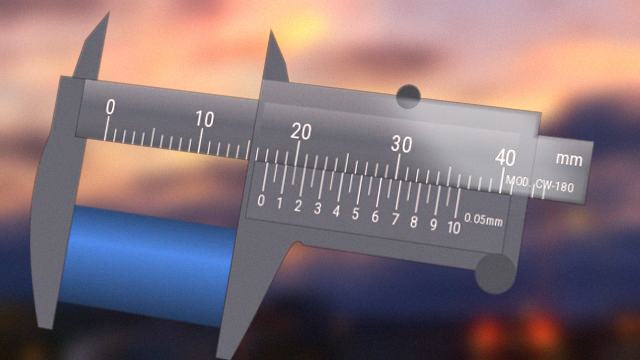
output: 17.2 mm
